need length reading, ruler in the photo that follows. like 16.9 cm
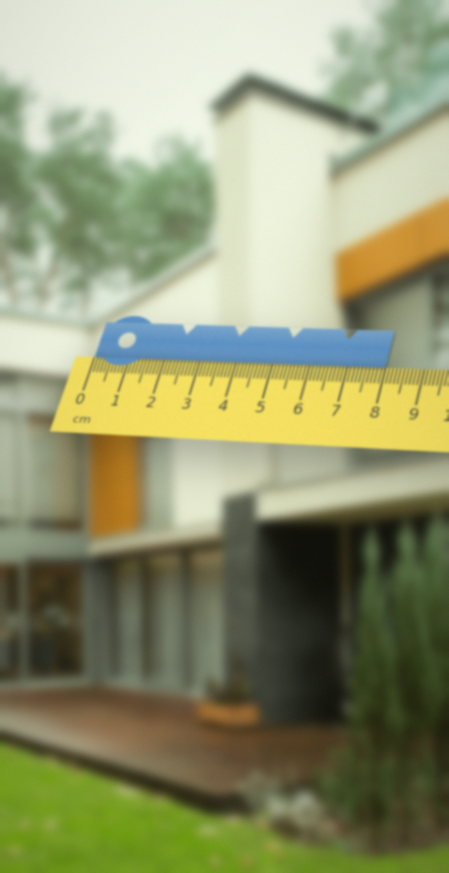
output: 8 cm
